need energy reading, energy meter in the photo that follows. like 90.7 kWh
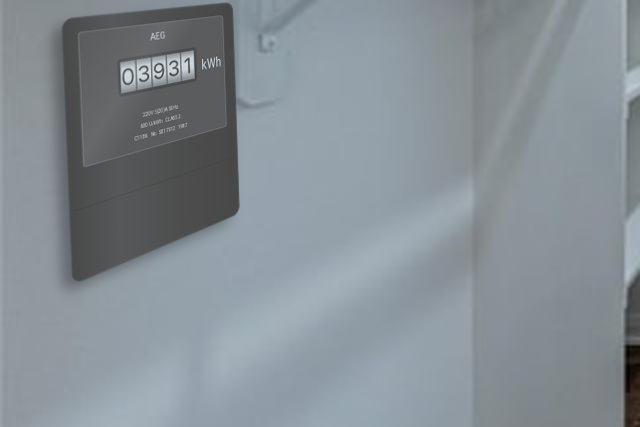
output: 3931 kWh
